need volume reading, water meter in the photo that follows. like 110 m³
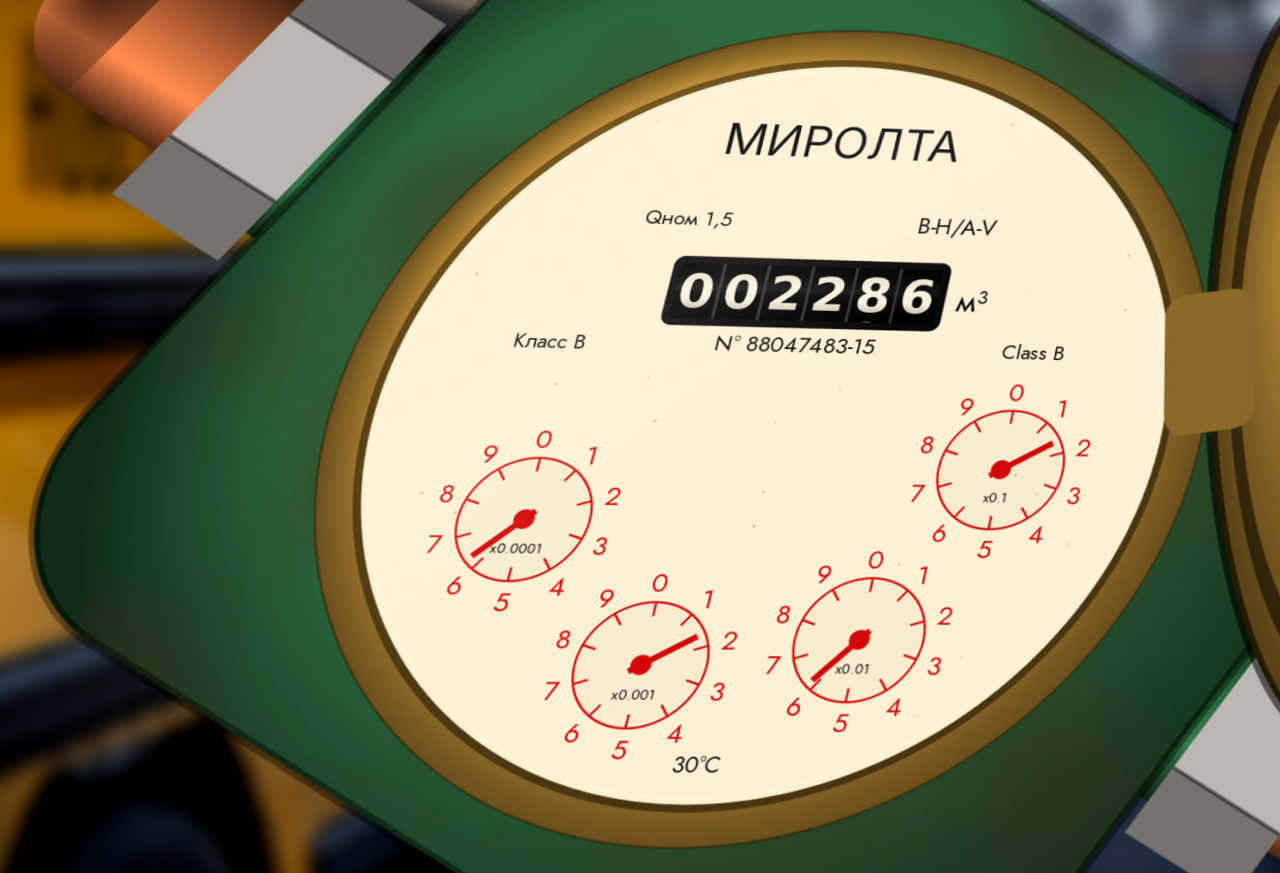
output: 2286.1616 m³
